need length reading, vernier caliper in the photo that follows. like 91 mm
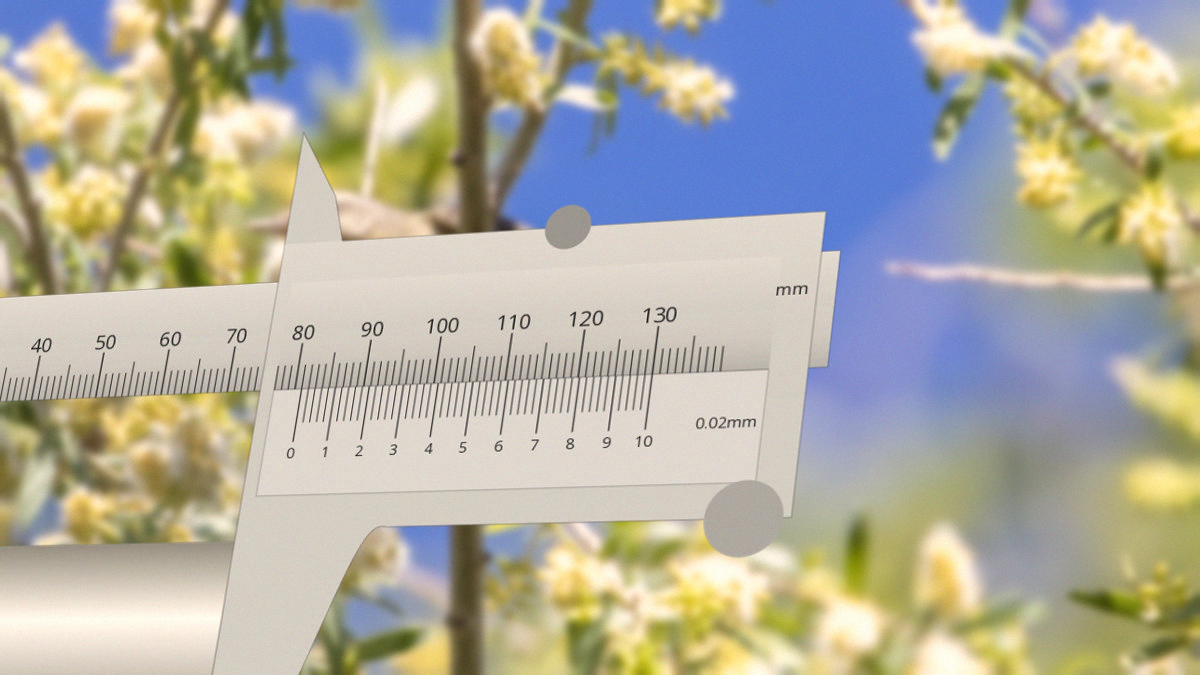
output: 81.0 mm
